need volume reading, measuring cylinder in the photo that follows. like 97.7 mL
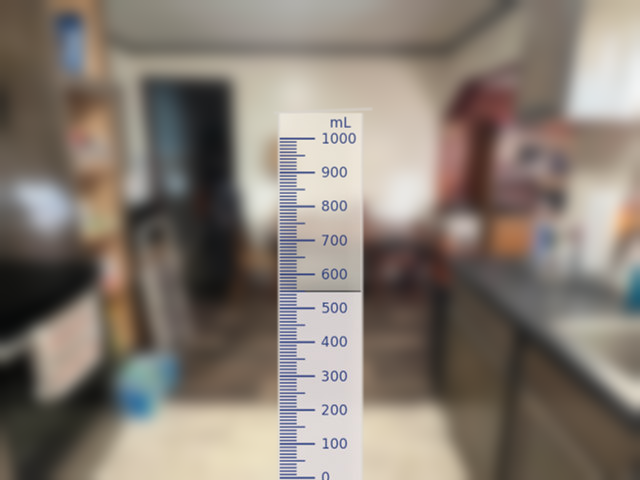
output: 550 mL
